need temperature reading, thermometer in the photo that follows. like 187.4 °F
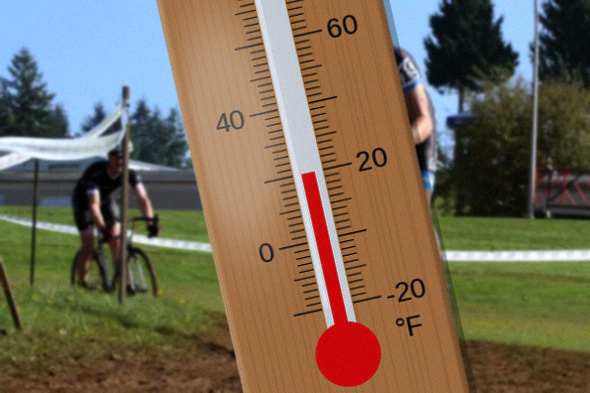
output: 20 °F
